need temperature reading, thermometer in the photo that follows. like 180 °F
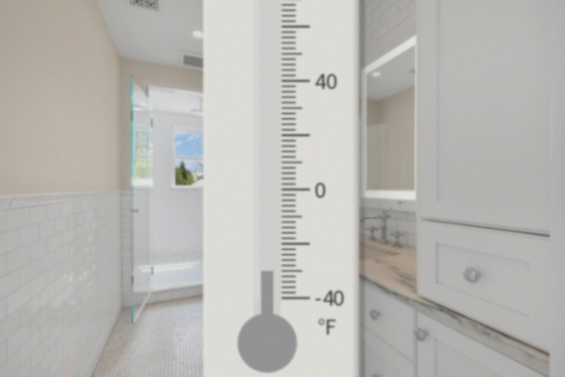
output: -30 °F
